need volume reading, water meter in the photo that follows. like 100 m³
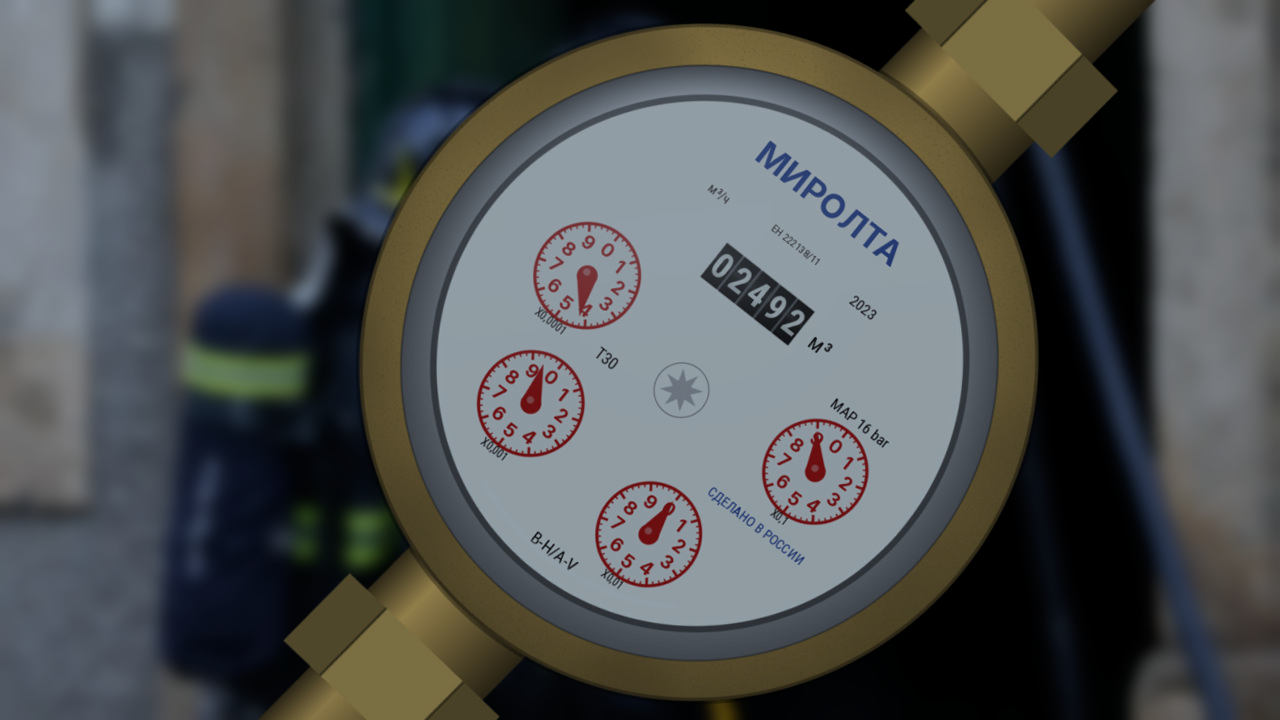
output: 2492.8994 m³
